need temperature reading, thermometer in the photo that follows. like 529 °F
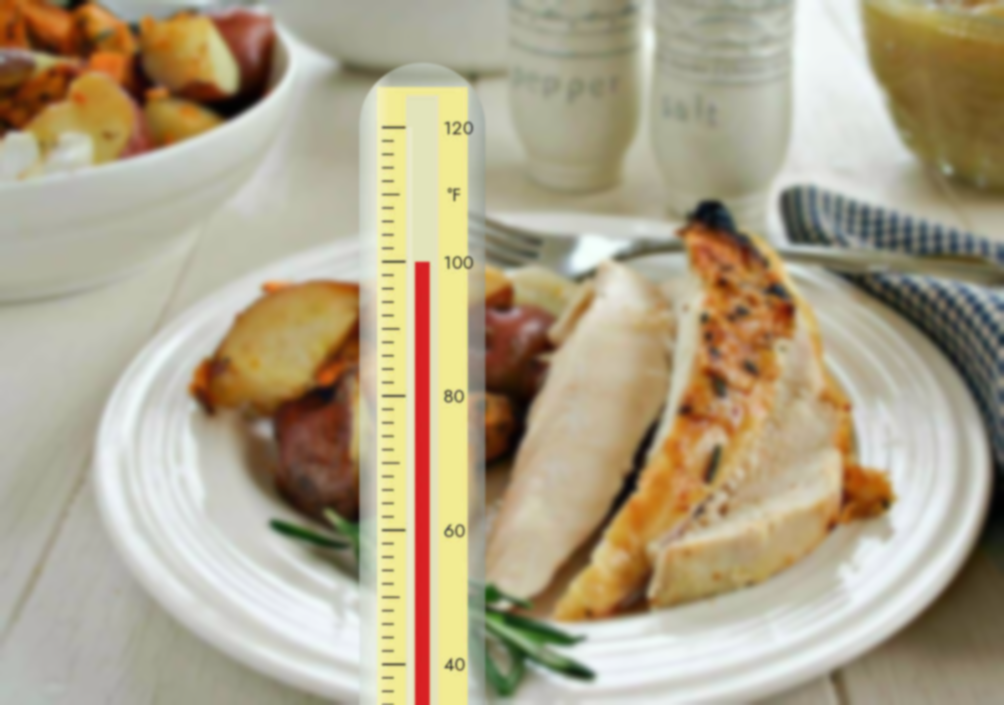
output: 100 °F
